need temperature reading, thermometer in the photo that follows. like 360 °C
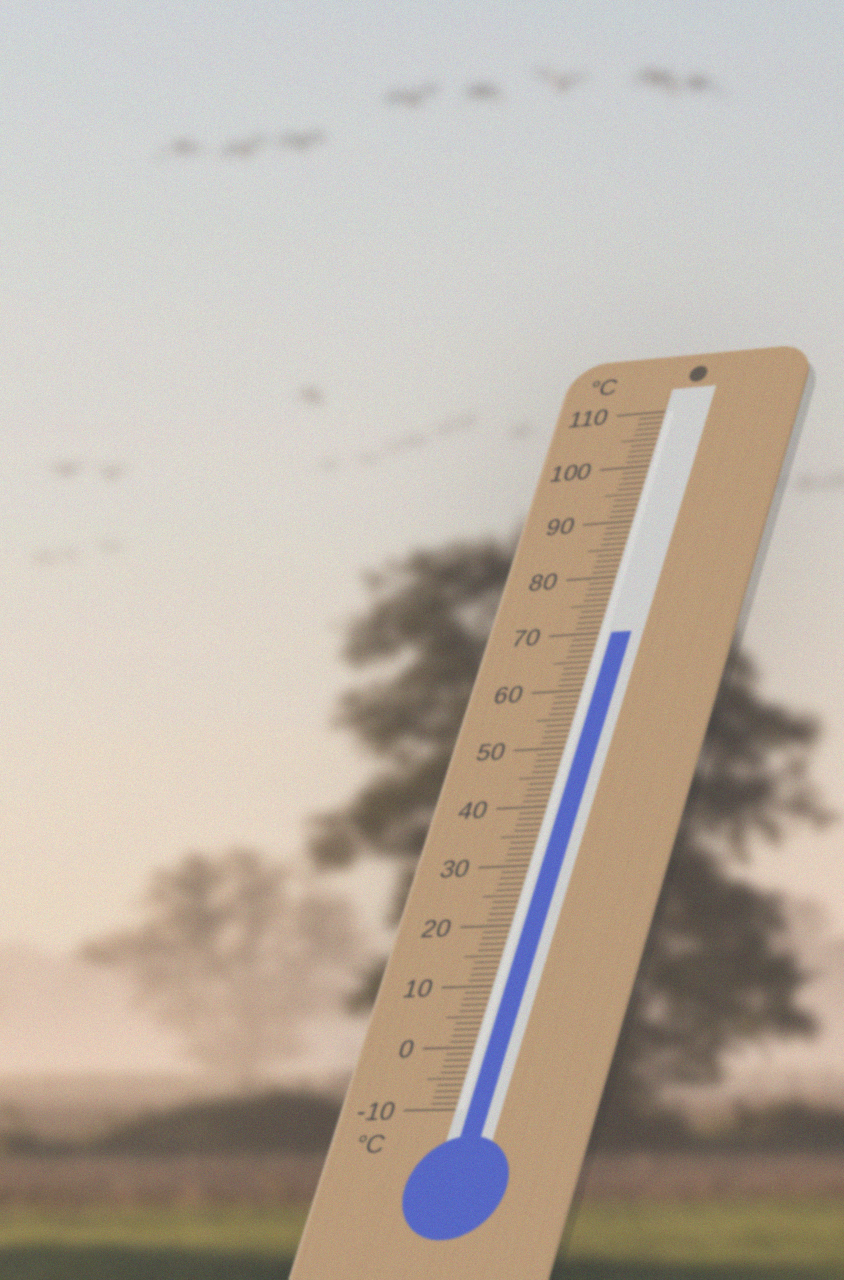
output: 70 °C
